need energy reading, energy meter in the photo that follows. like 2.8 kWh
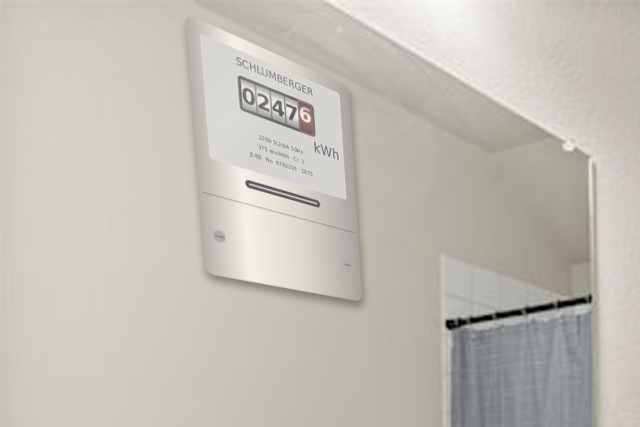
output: 247.6 kWh
